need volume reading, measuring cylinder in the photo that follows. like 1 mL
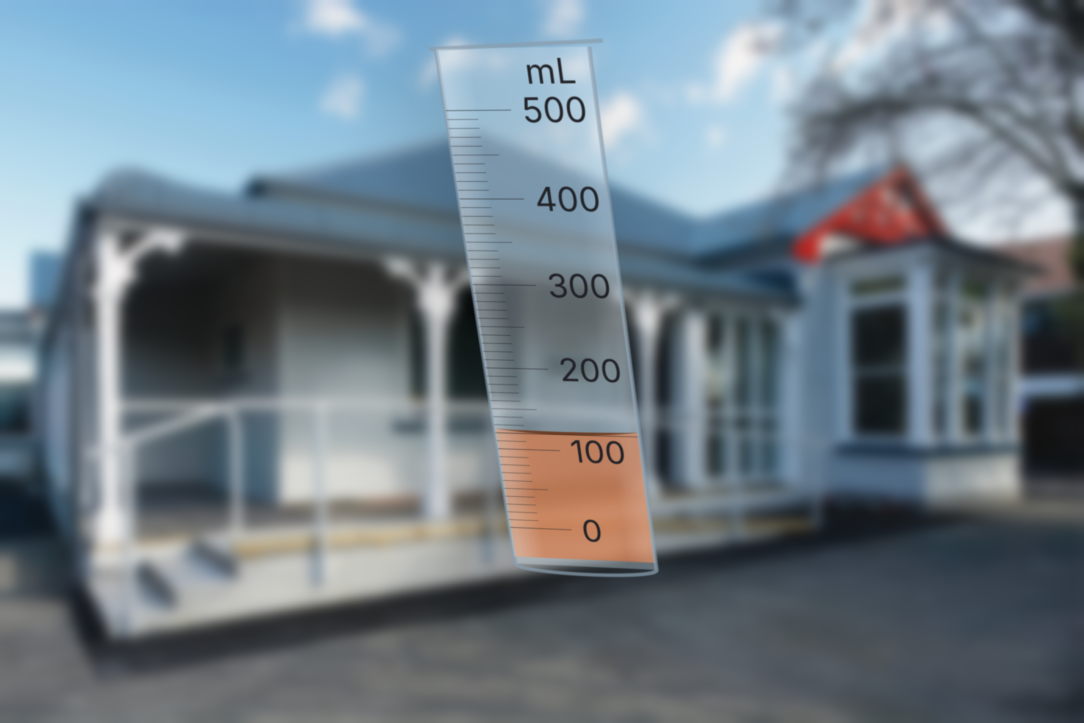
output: 120 mL
